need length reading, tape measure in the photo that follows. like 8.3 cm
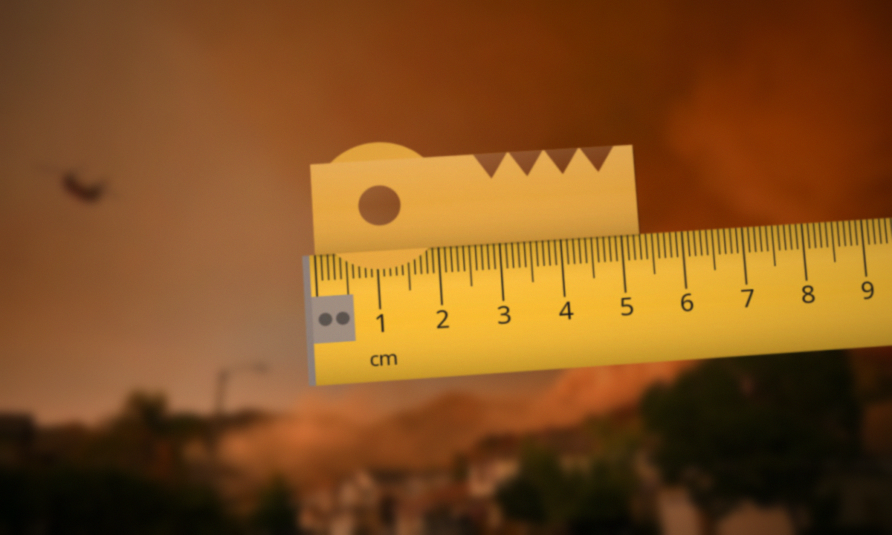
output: 5.3 cm
